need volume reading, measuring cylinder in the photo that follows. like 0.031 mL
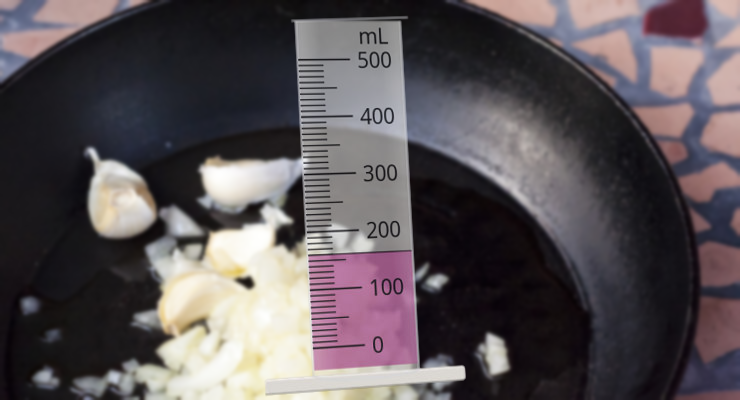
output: 160 mL
